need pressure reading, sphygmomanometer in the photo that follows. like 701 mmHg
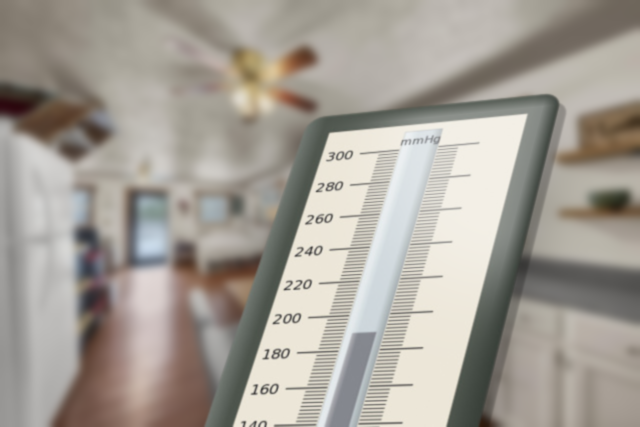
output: 190 mmHg
